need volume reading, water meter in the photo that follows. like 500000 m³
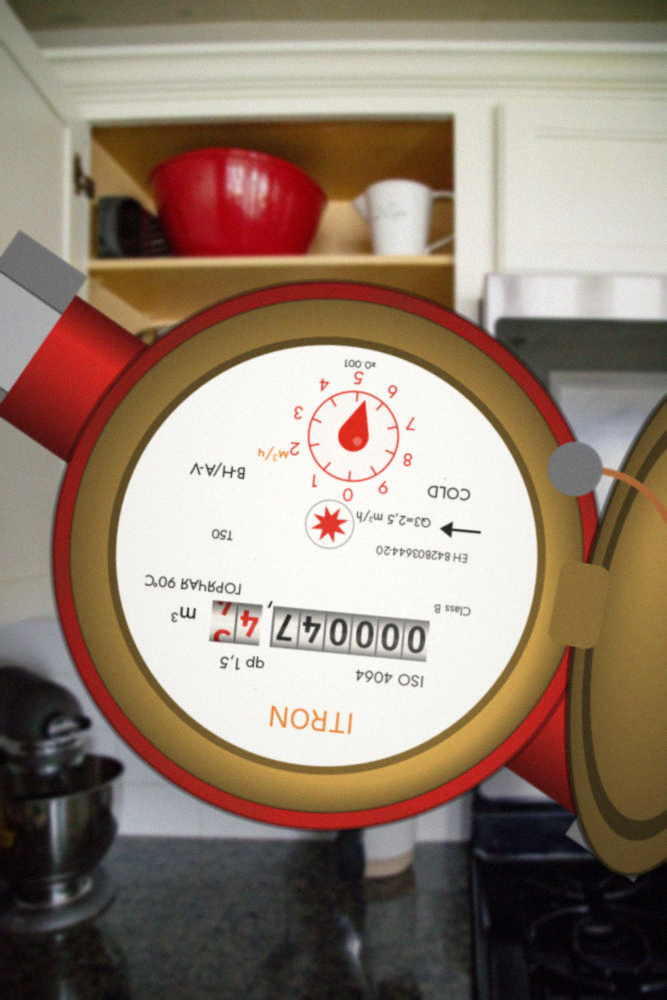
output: 47.435 m³
